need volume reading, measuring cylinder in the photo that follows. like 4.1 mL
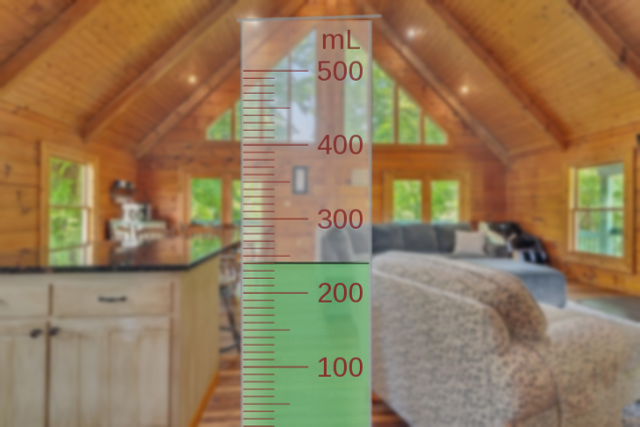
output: 240 mL
